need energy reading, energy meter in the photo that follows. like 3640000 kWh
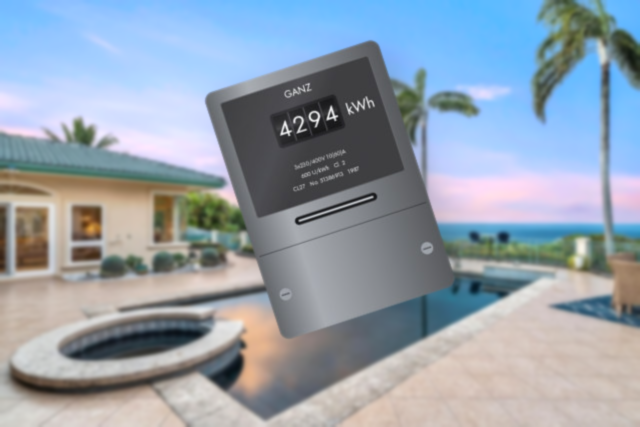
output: 4294 kWh
